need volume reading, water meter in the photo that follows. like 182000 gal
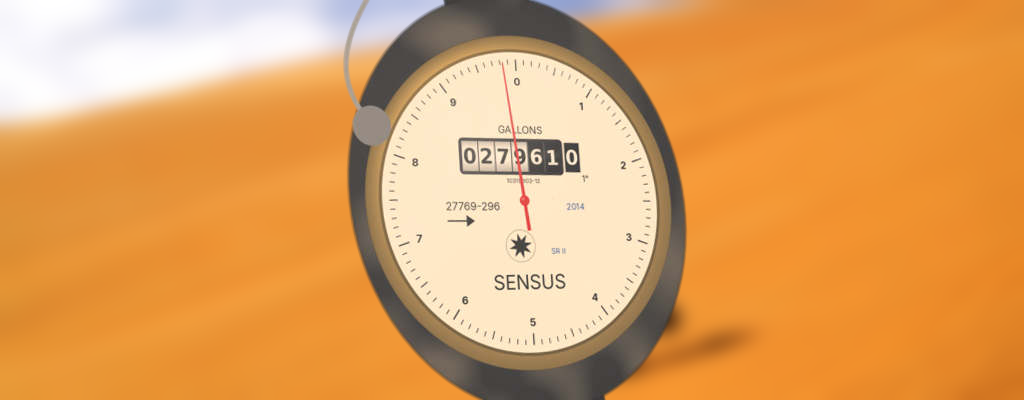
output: 279609.8 gal
